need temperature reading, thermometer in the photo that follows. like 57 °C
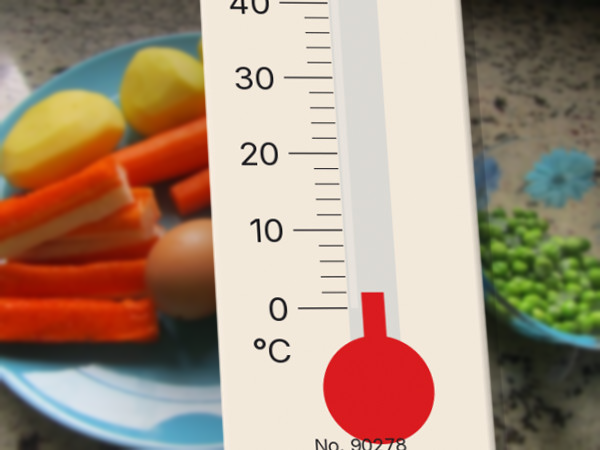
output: 2 °C
